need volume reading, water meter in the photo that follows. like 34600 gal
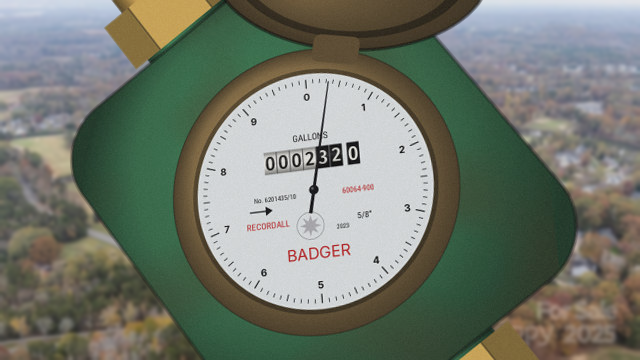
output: 2320.3 gal
